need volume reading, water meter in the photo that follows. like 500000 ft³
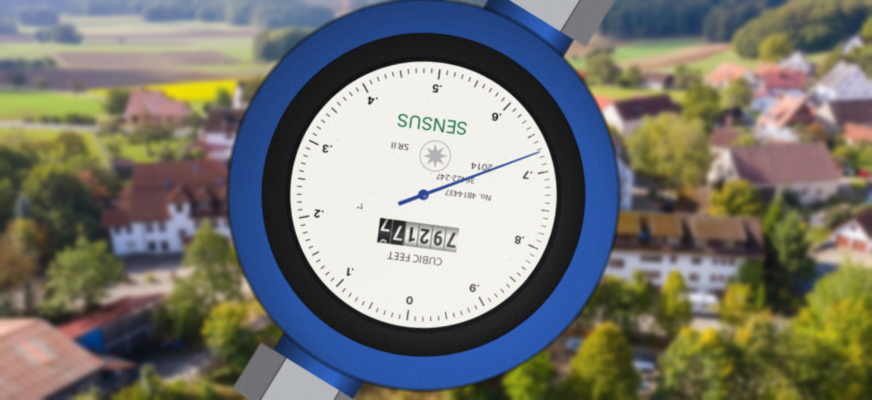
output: 792176.67 ft³
